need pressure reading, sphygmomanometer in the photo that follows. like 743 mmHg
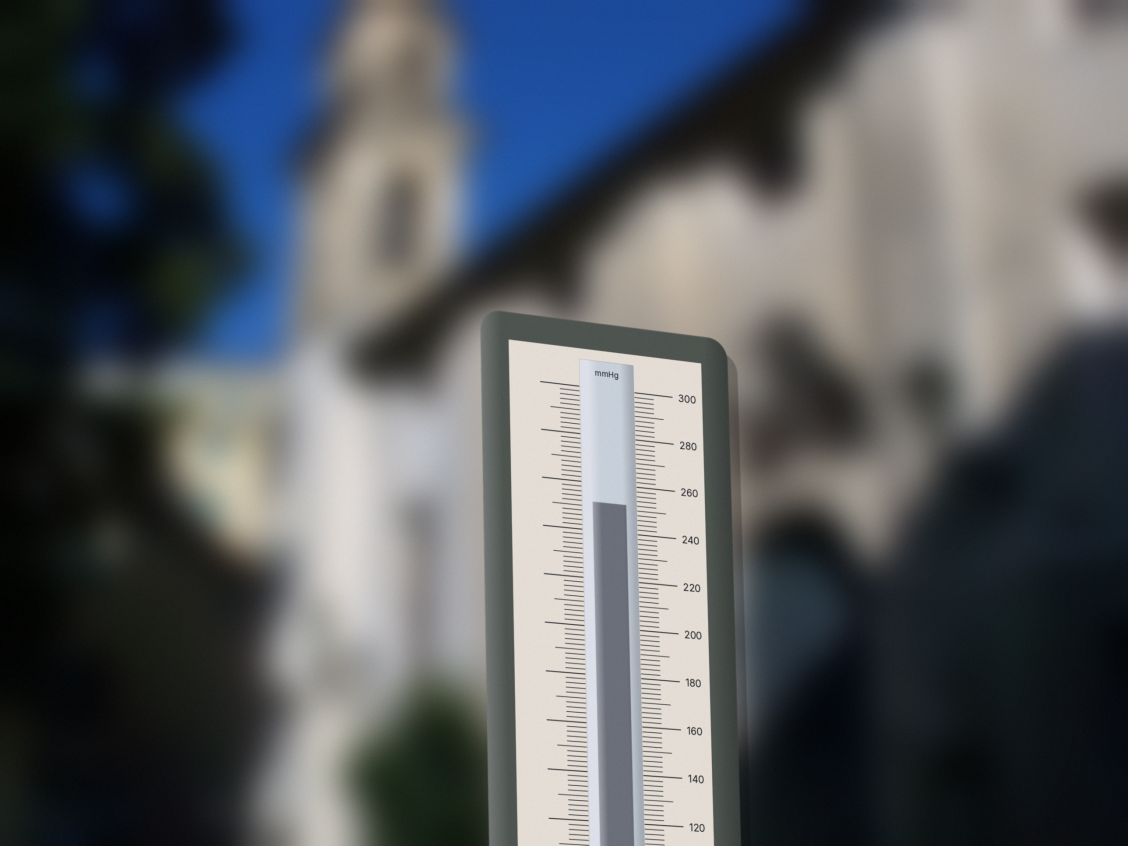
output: 252 mmHg
